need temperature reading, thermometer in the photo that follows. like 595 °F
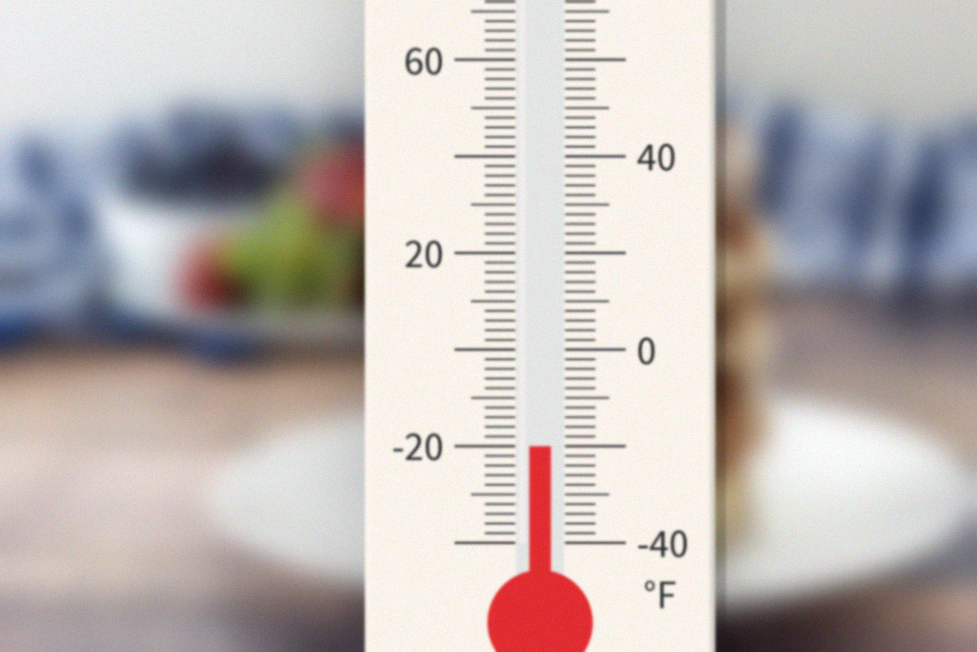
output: -20 °F
